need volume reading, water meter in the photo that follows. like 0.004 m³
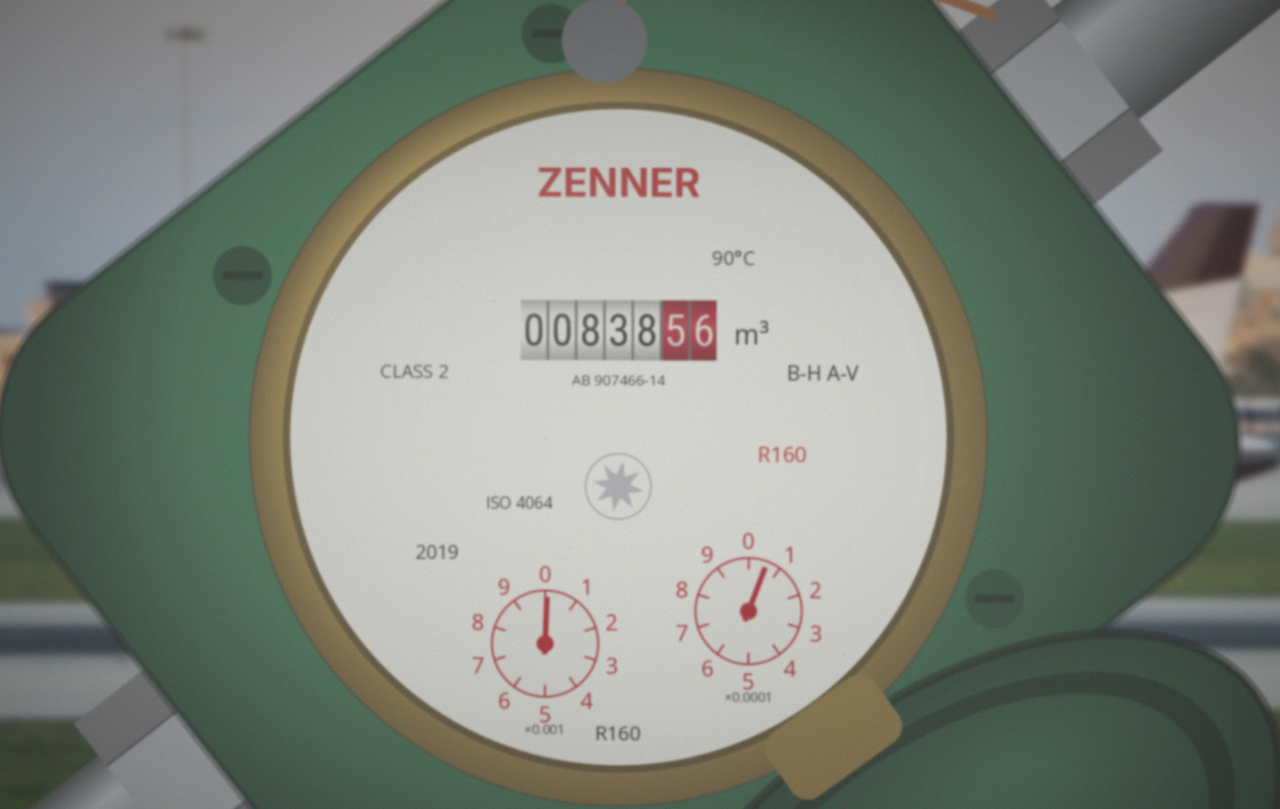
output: 838.5600 m³
